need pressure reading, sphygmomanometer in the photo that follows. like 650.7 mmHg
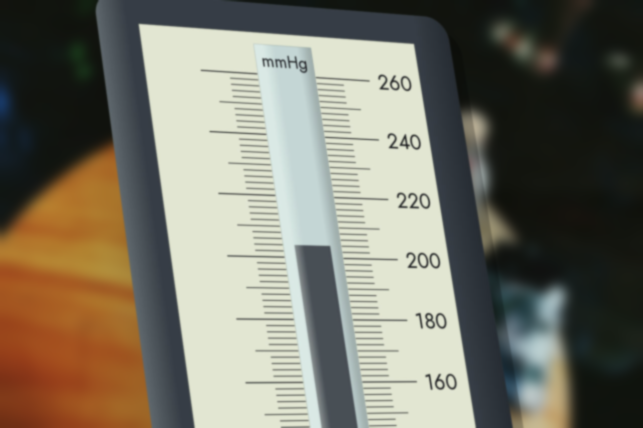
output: 204 mmHg
